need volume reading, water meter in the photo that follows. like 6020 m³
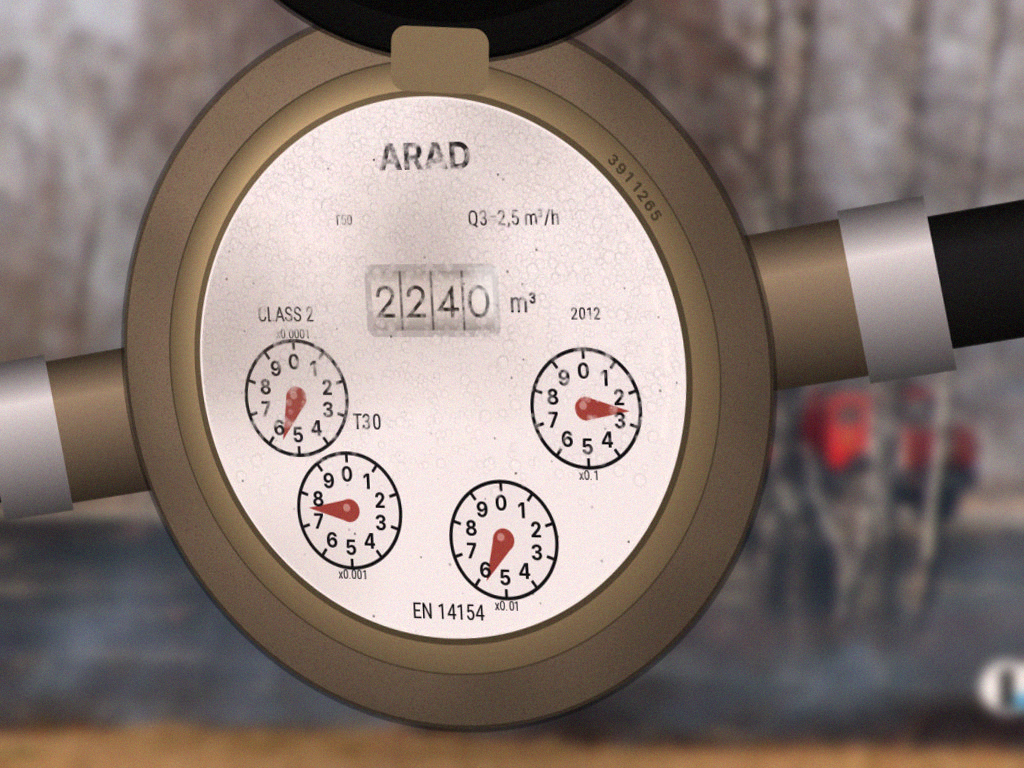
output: 2240.2575 m³
